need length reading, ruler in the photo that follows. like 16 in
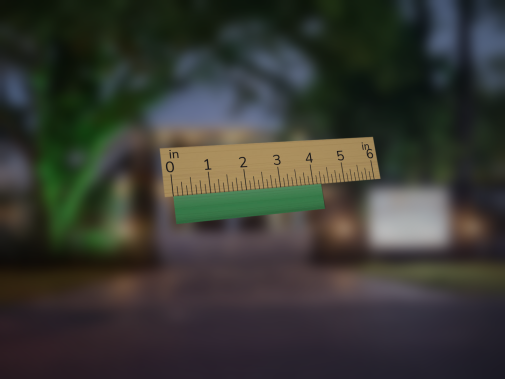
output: 4.25 in
